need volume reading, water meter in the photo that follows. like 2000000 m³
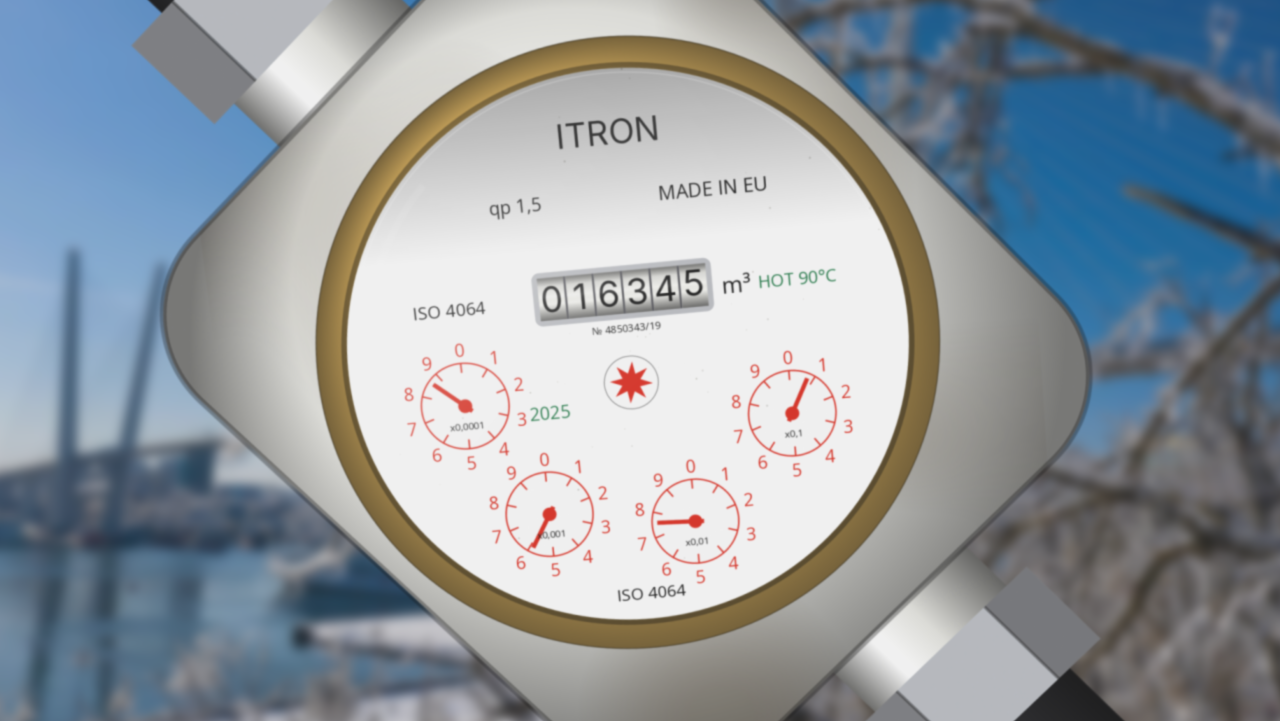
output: 16345.0758 m³
